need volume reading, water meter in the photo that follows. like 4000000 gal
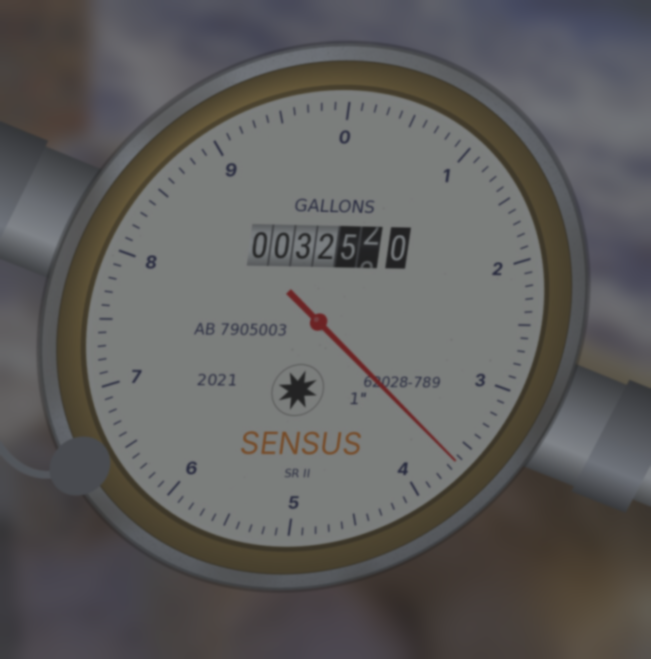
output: 32523.6 gal
